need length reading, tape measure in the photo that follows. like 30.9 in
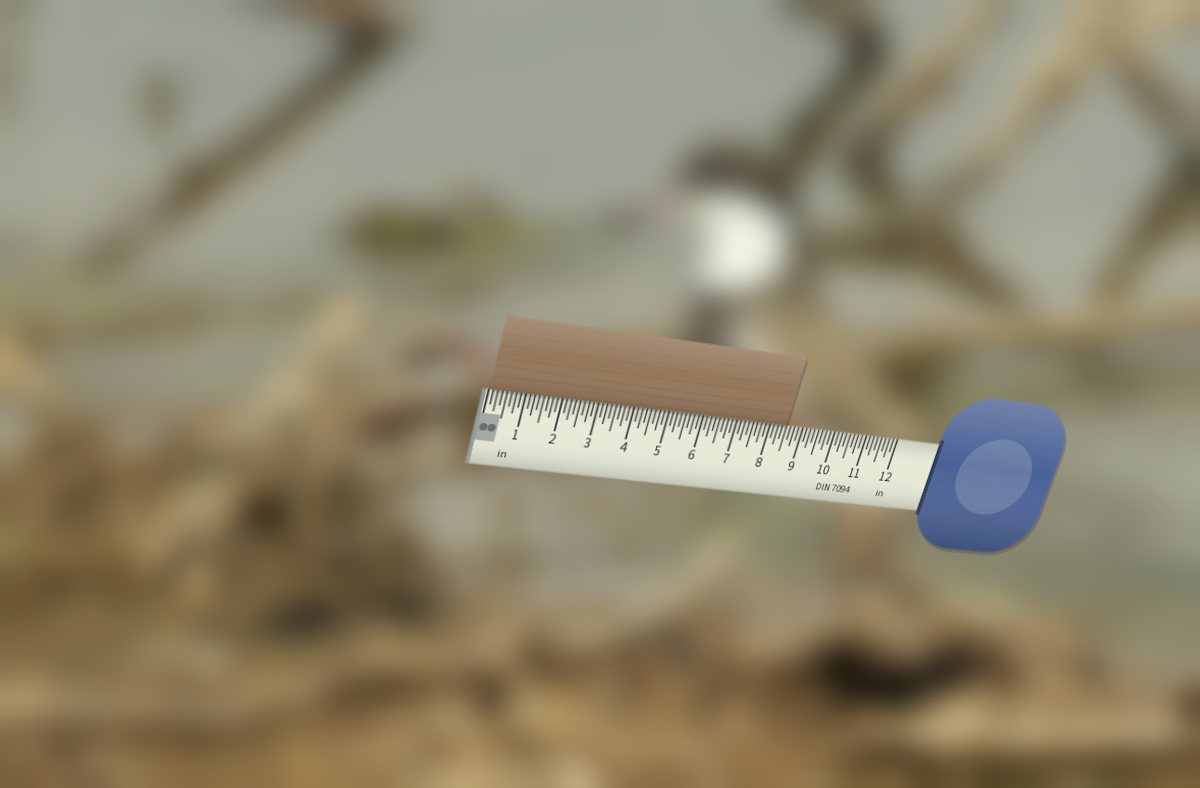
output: 8.5 in
